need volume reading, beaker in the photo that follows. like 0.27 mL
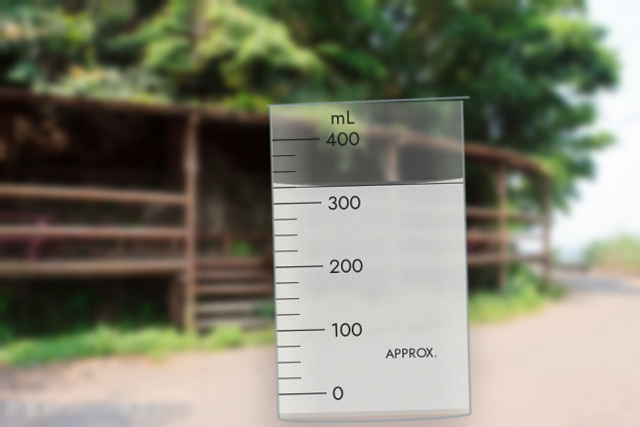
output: 325 mL
